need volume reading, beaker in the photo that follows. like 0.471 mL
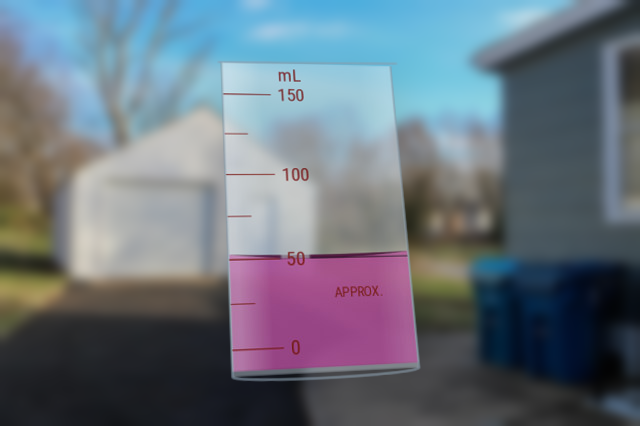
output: 50 mL
